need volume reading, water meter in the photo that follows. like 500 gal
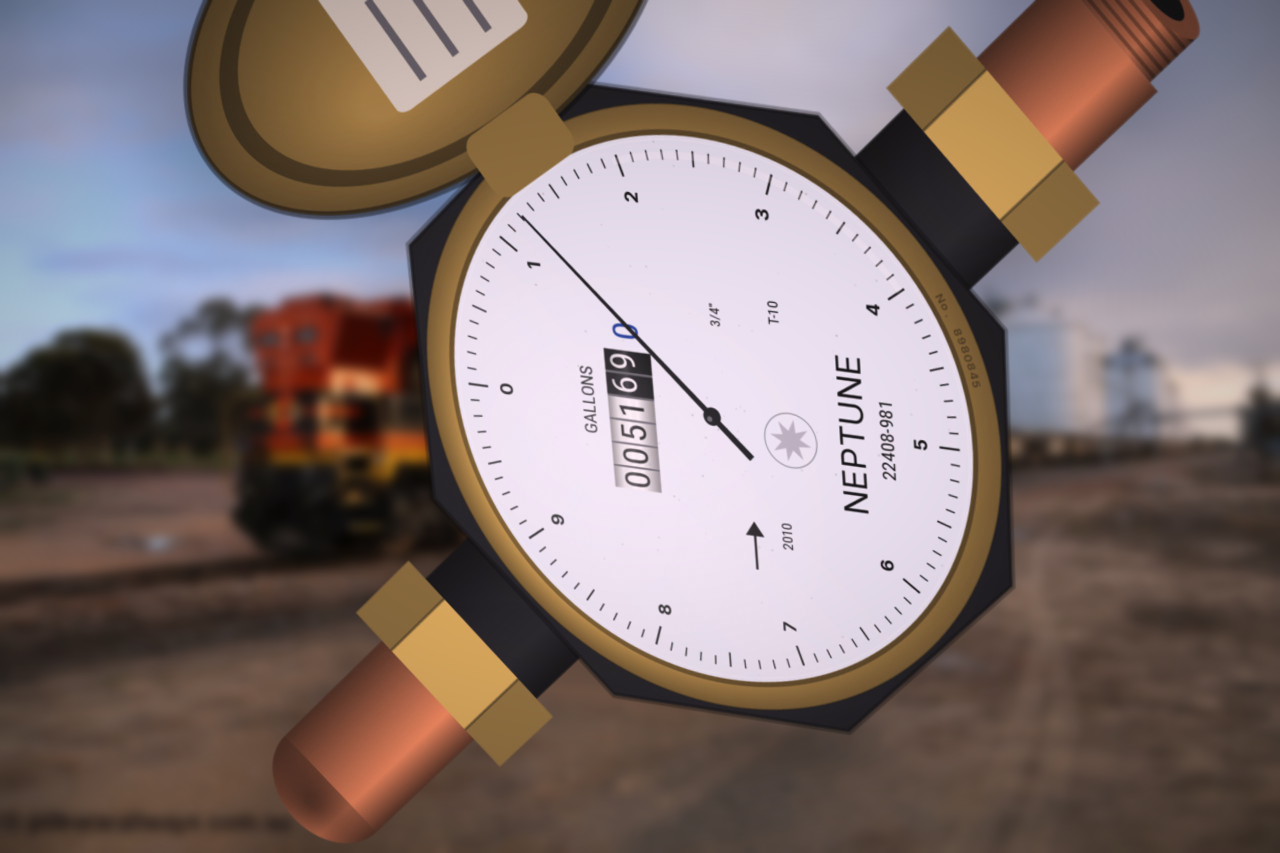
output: 51691.2 gal
